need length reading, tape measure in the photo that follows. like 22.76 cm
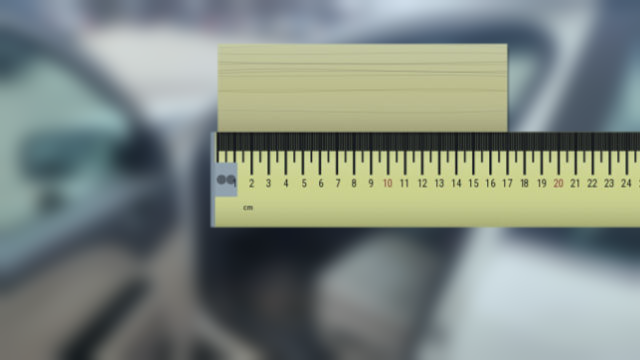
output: 17 cm
